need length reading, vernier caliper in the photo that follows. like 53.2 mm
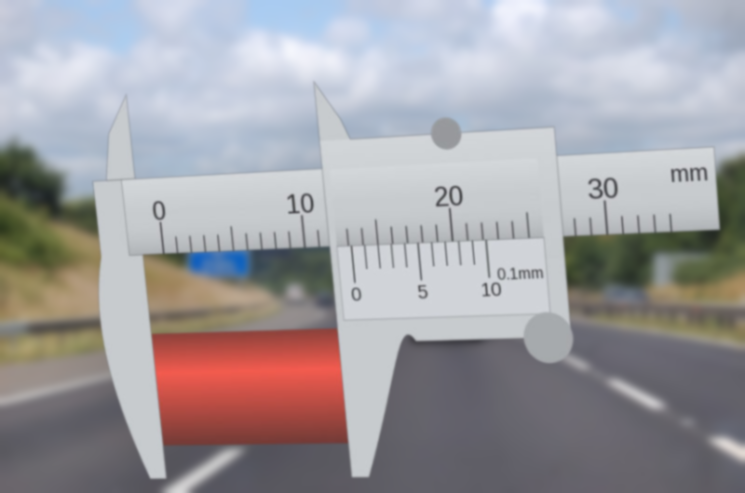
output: 13.2 mm
